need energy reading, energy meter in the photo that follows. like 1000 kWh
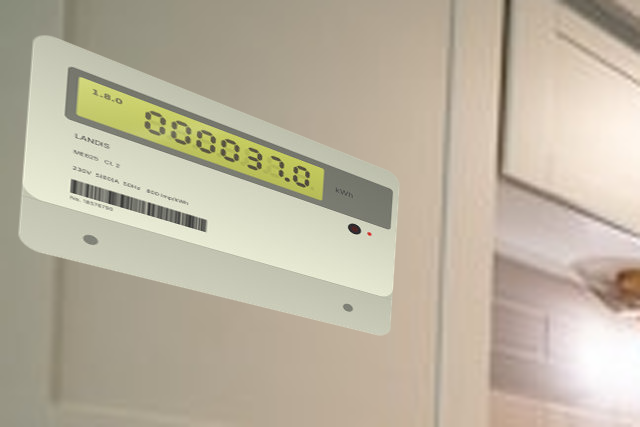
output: 37.0 kWh
